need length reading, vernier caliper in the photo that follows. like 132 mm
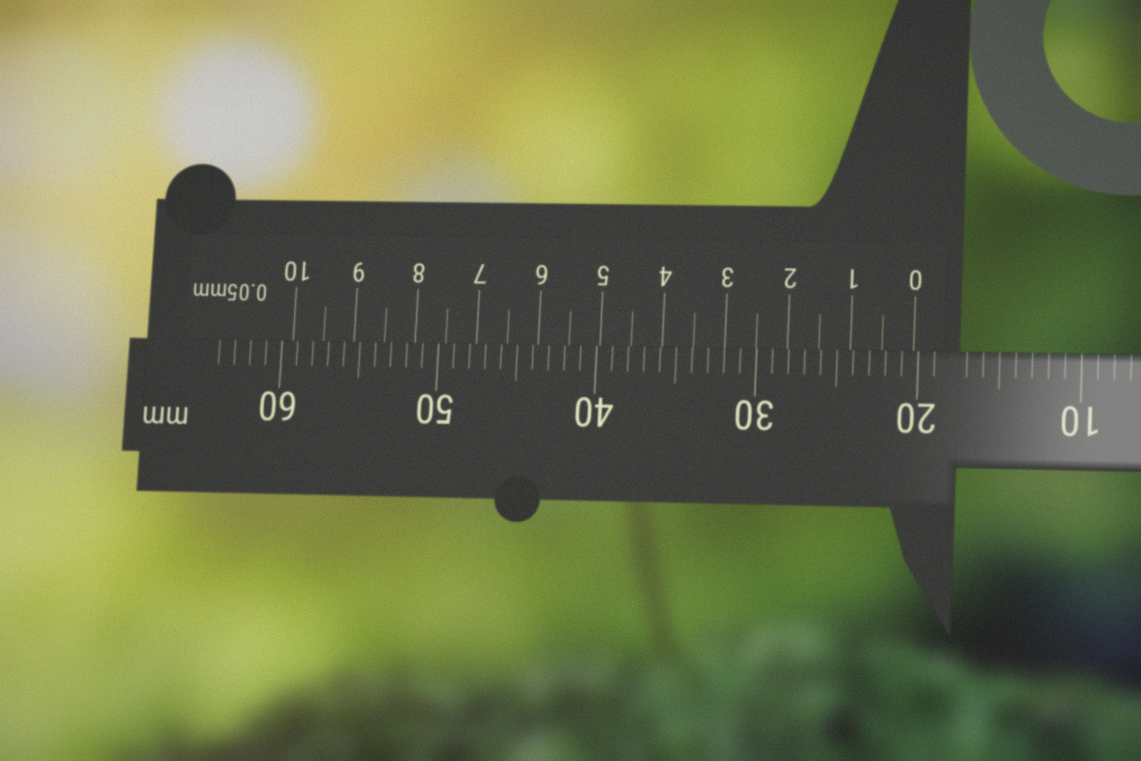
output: 20.3 mm
